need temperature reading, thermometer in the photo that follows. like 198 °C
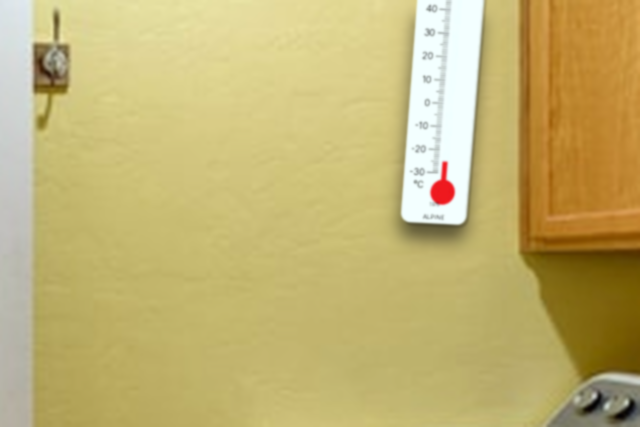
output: -25 °C
